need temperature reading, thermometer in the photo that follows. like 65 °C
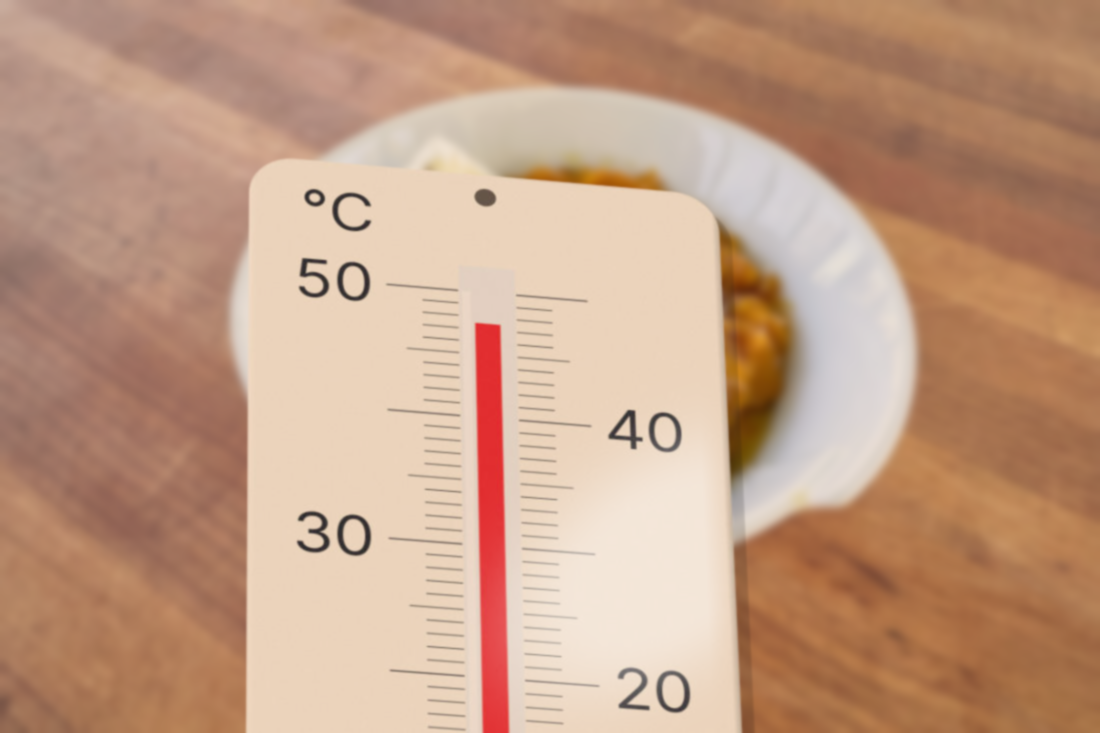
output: 47.5 °C
